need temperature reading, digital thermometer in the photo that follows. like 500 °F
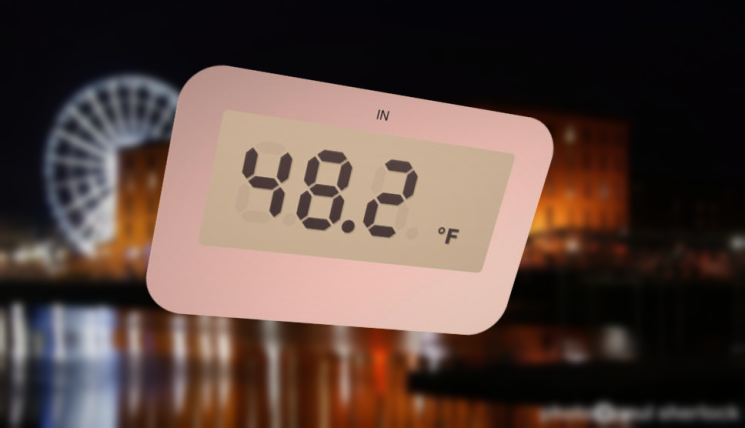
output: 48.2 °F
